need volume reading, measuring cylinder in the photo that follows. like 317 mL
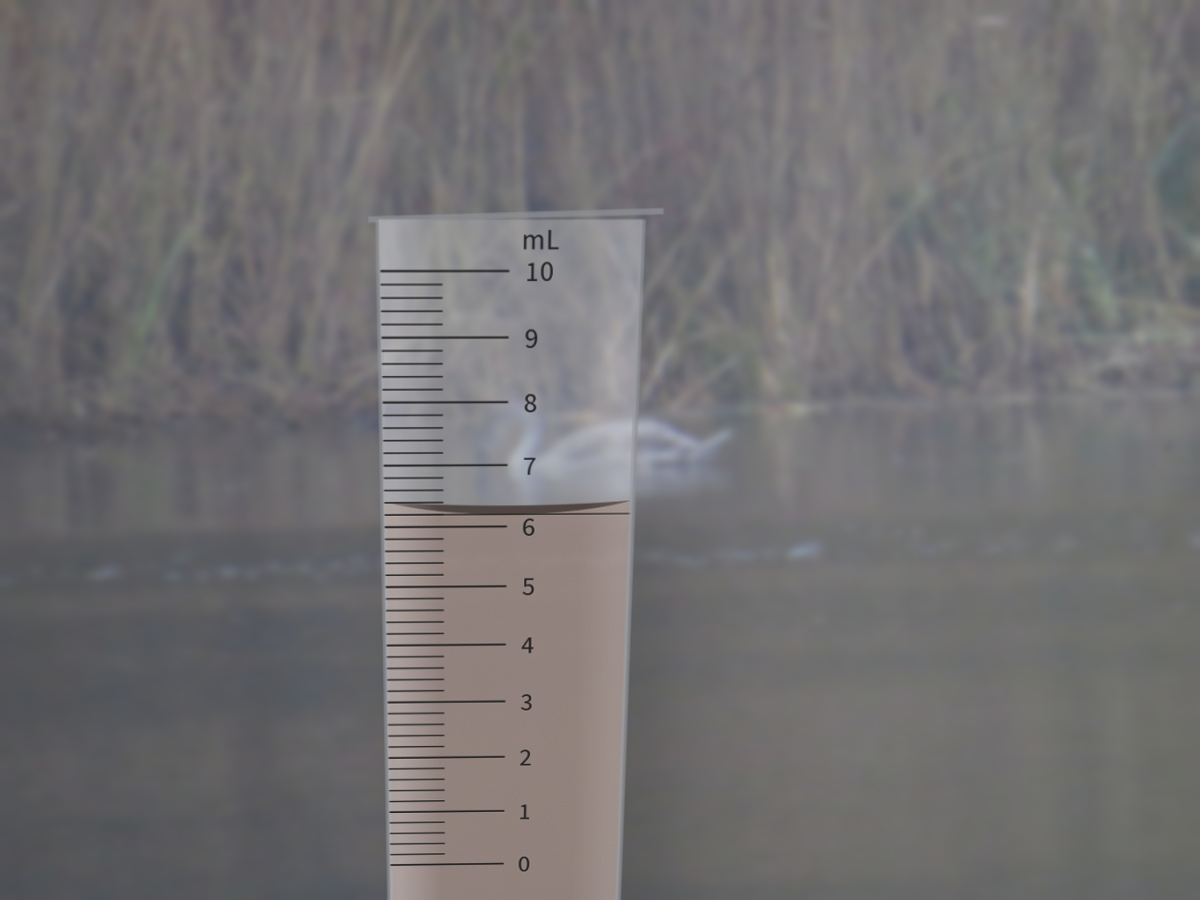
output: 6.2 mL
